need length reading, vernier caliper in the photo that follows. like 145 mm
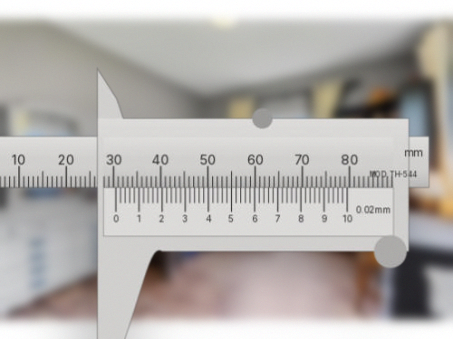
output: 30.5 mm
